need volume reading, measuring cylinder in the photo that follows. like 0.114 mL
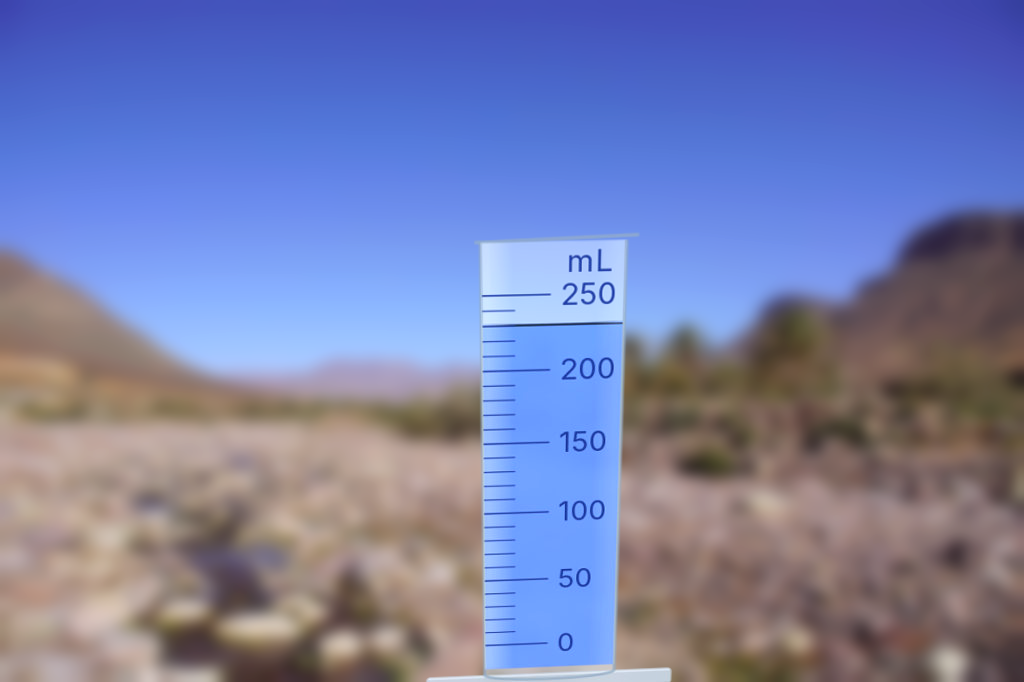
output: 230 mL
